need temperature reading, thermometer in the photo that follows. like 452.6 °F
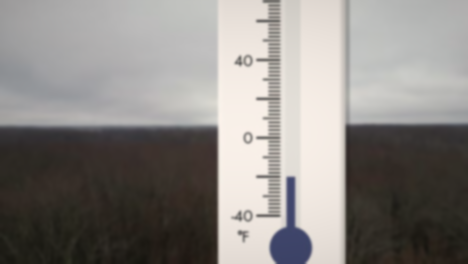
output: -20 °F
